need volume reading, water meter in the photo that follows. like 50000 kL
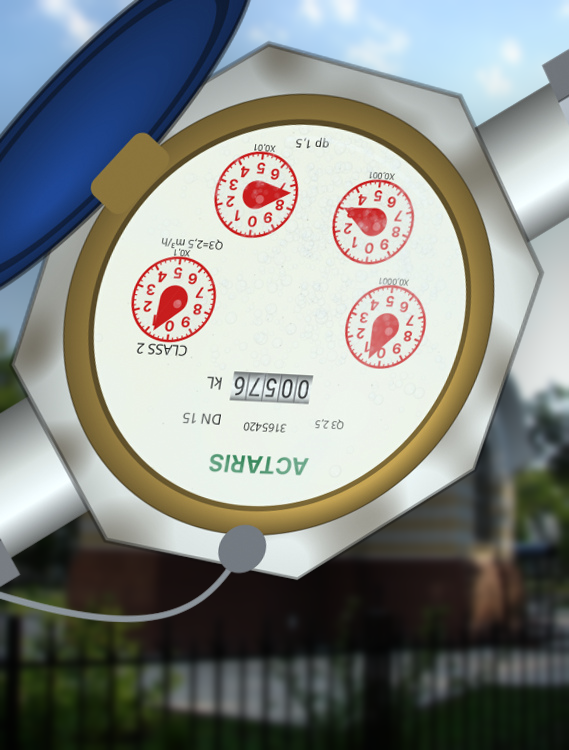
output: 576.0730 kL
